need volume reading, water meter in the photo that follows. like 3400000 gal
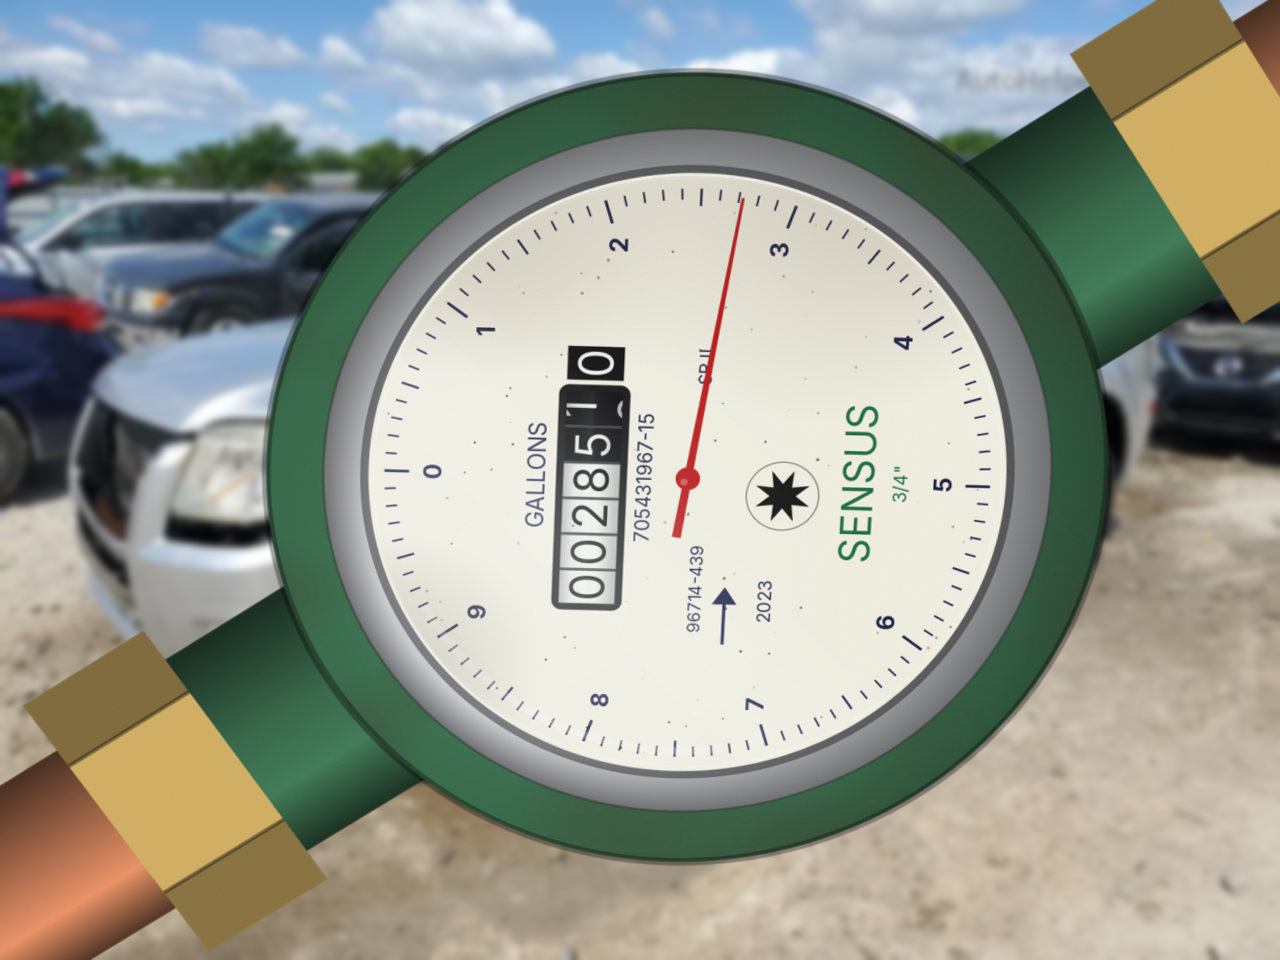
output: 28512.7 gal
